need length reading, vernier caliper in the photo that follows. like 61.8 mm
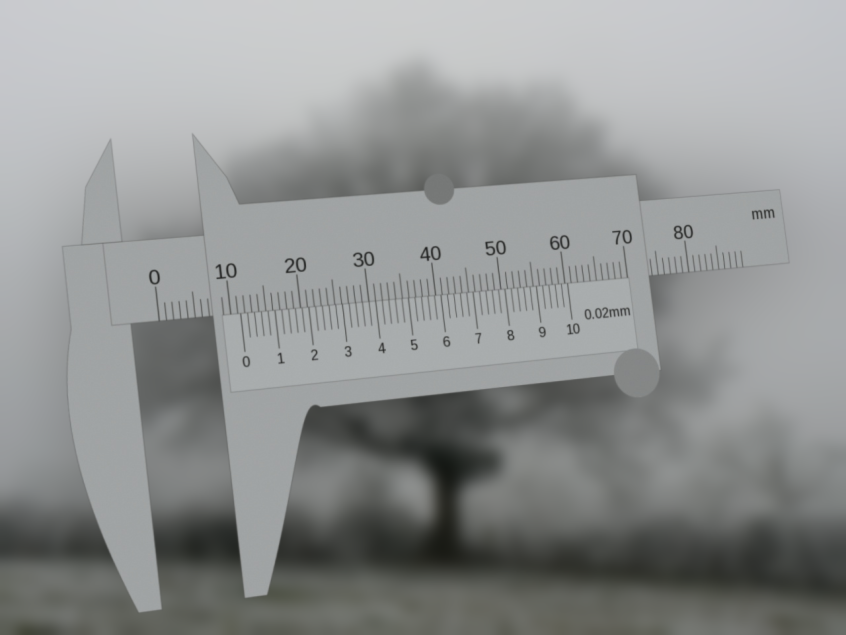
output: 11.4 mm
